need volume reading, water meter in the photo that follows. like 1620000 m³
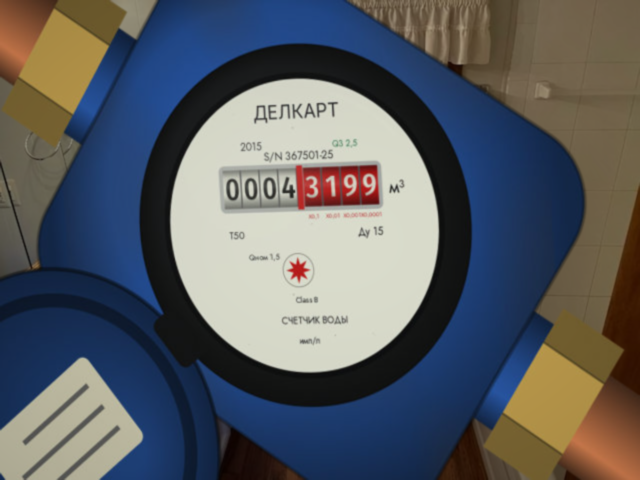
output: 4.3199 m³
